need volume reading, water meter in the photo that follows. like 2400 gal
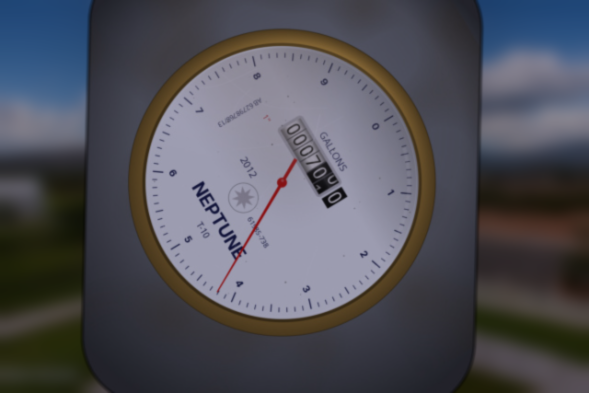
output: 7004.2 gal
